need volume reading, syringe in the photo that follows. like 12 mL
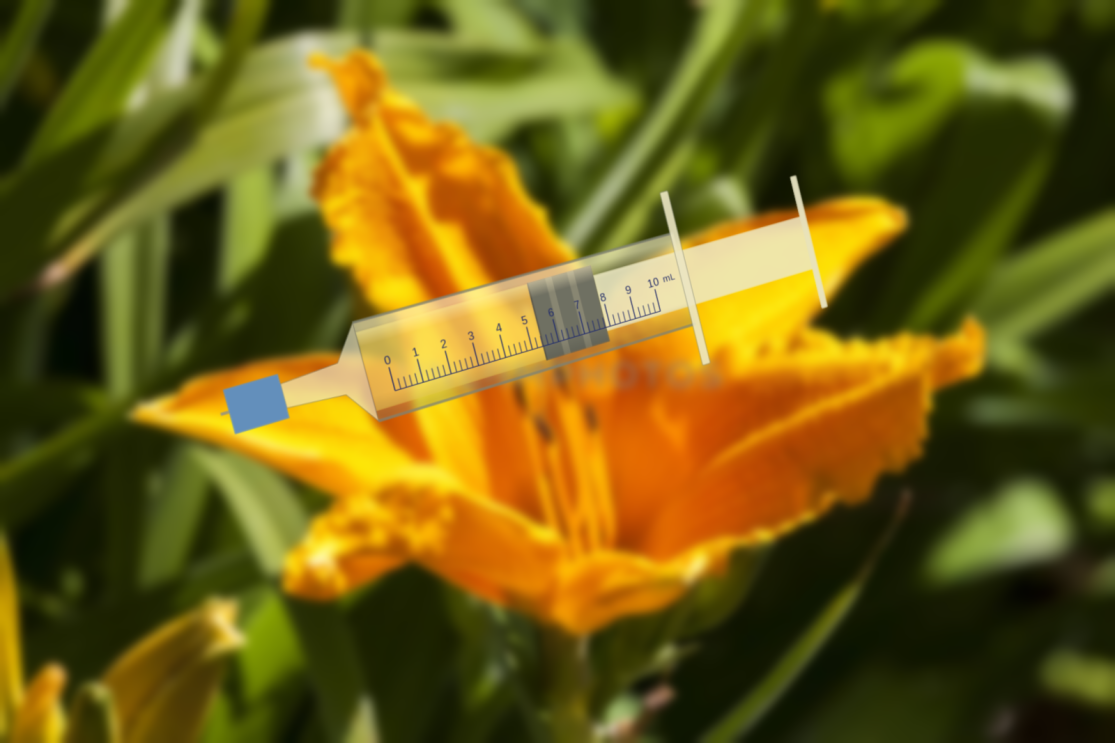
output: 5.4 mL
